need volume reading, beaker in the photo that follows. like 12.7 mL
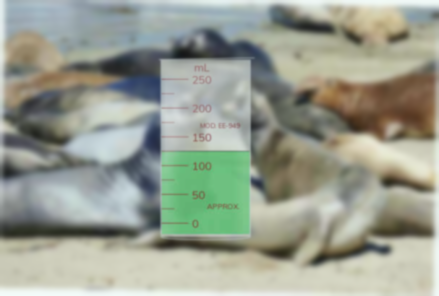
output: 125 mL
